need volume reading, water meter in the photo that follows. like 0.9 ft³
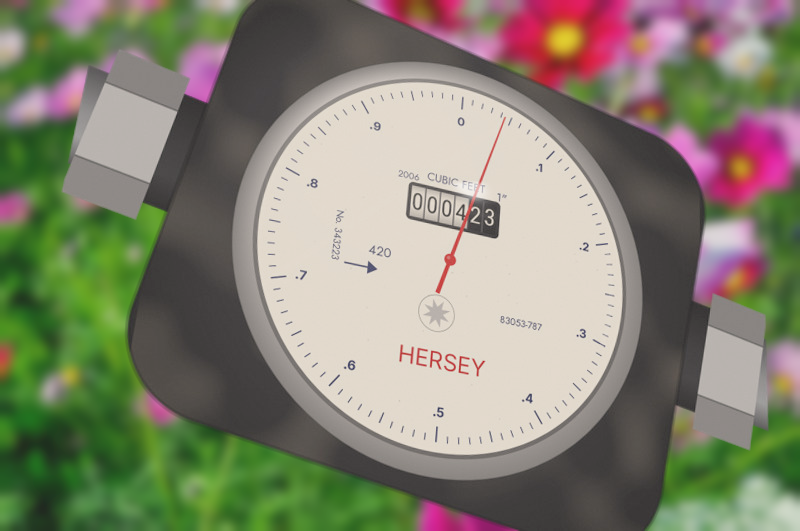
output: 423.04 ft³
